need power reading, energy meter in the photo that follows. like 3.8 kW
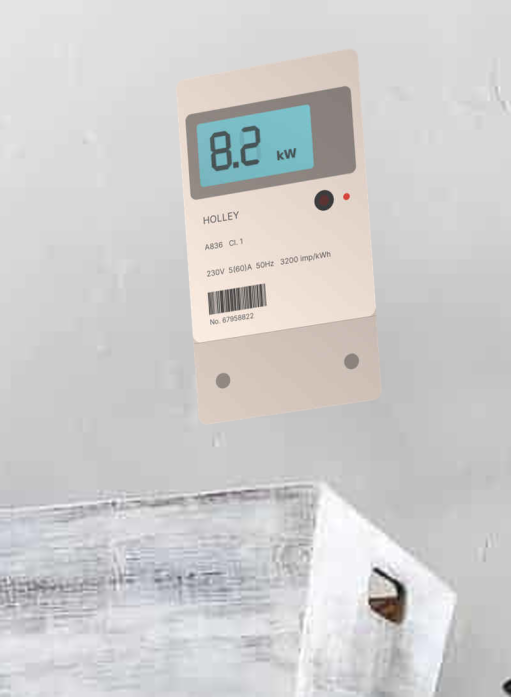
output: 8.2 kW
